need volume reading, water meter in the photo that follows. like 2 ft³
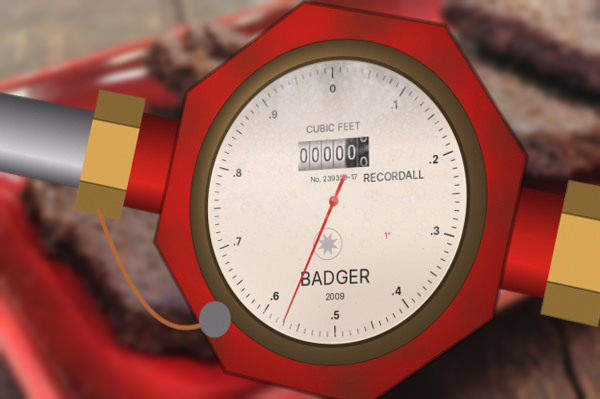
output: 8.57 ft³
